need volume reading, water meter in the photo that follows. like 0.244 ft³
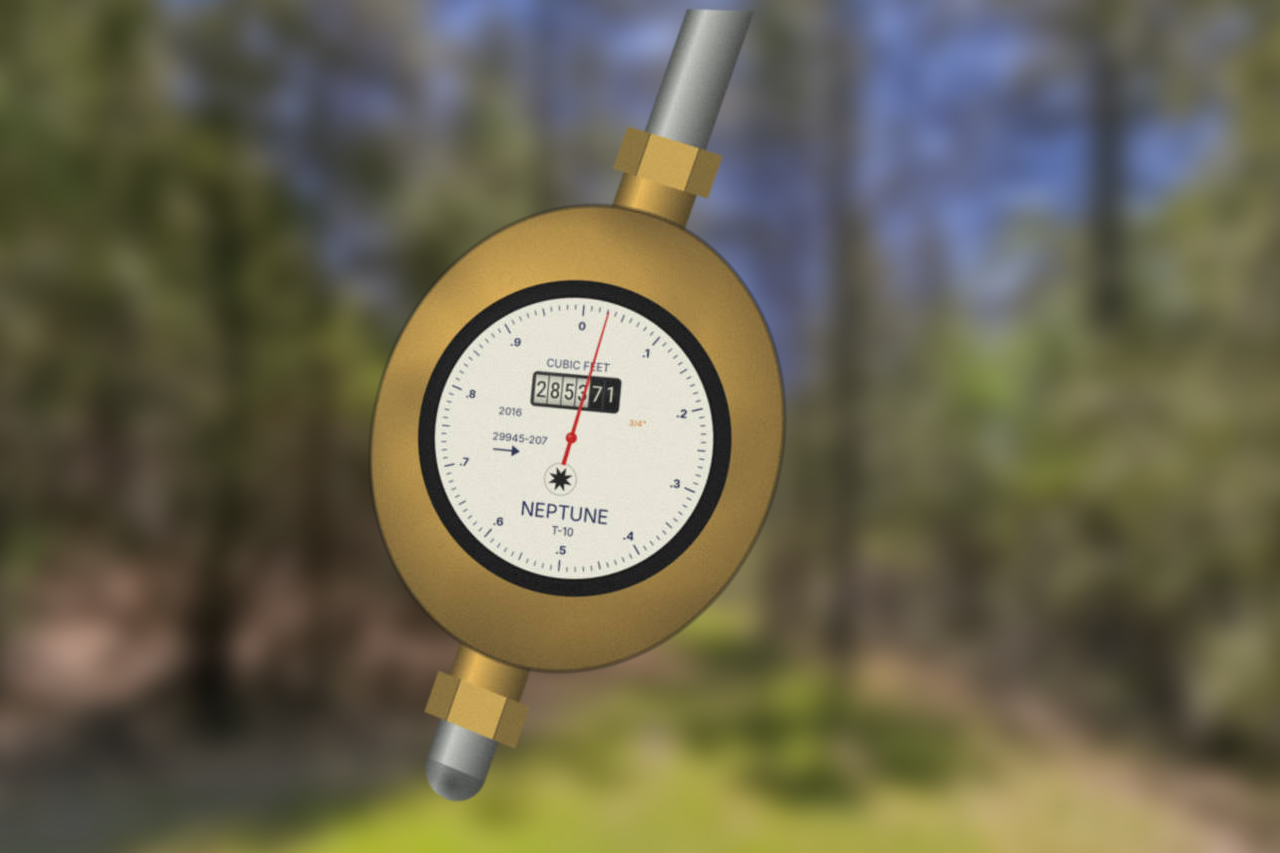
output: 285371.03 ft³
